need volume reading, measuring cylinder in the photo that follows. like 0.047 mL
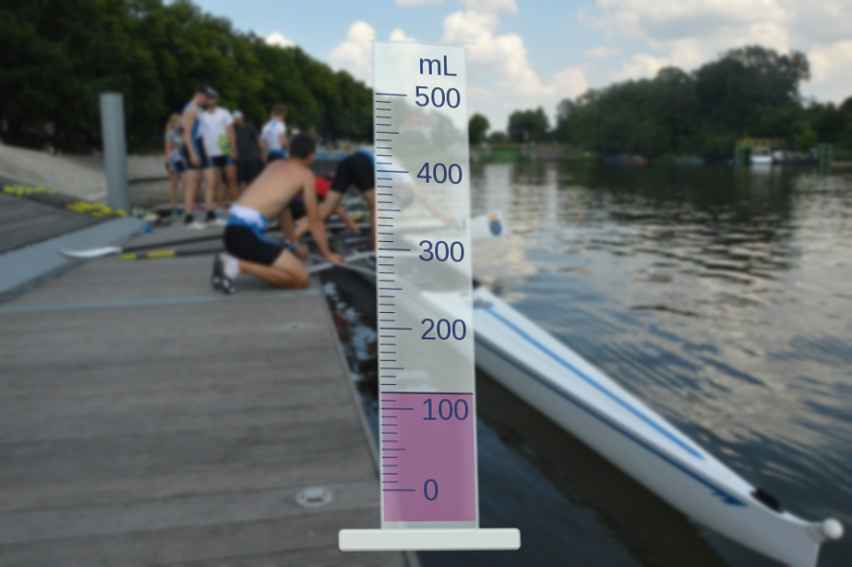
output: 120 mL
